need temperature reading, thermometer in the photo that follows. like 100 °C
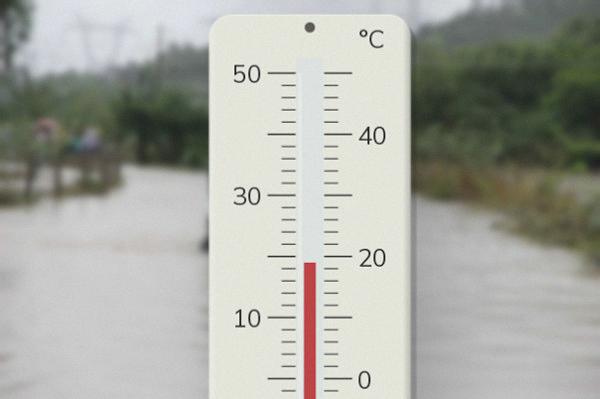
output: 19 °C
